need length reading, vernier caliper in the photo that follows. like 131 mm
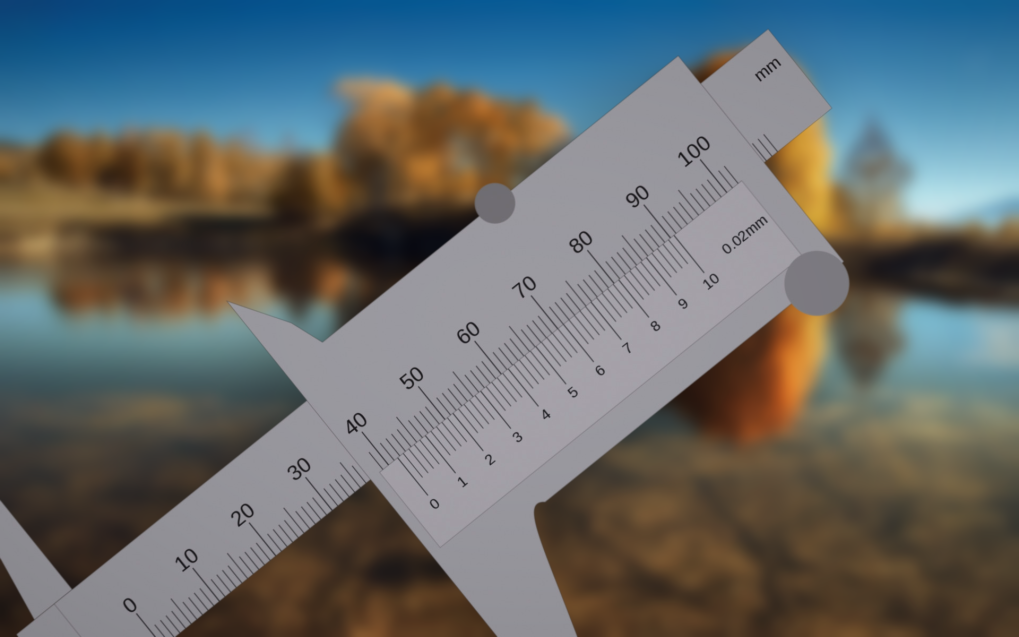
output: 41.6 mm
